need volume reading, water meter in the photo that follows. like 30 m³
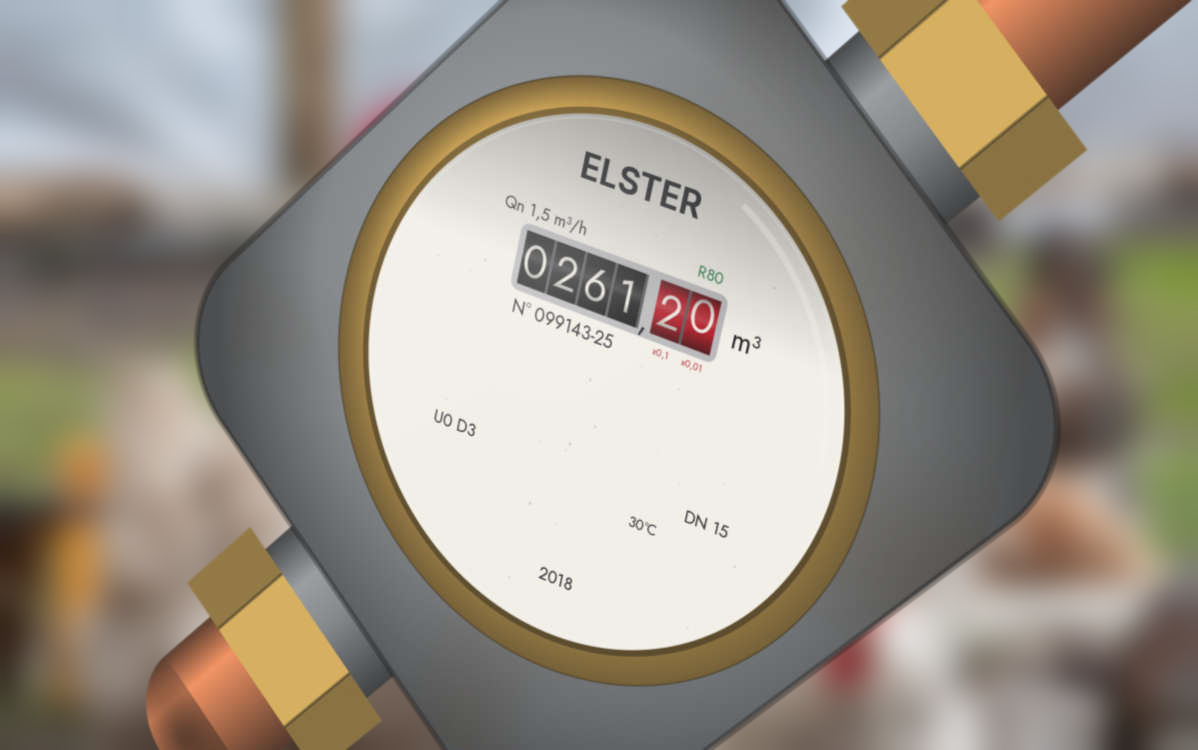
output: 261.20 m³
